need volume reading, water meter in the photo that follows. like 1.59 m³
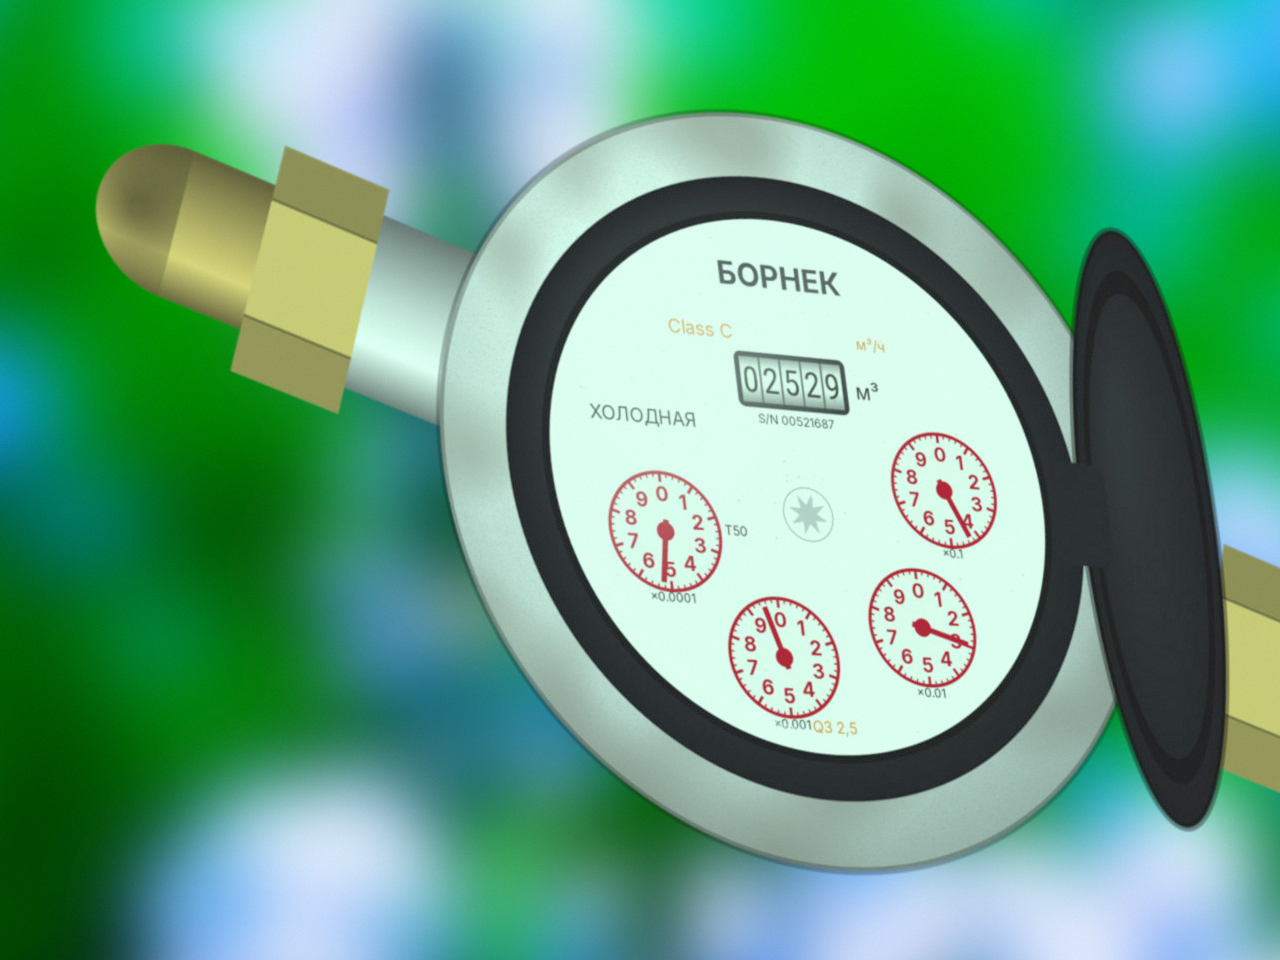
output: 2529.4295 m³
